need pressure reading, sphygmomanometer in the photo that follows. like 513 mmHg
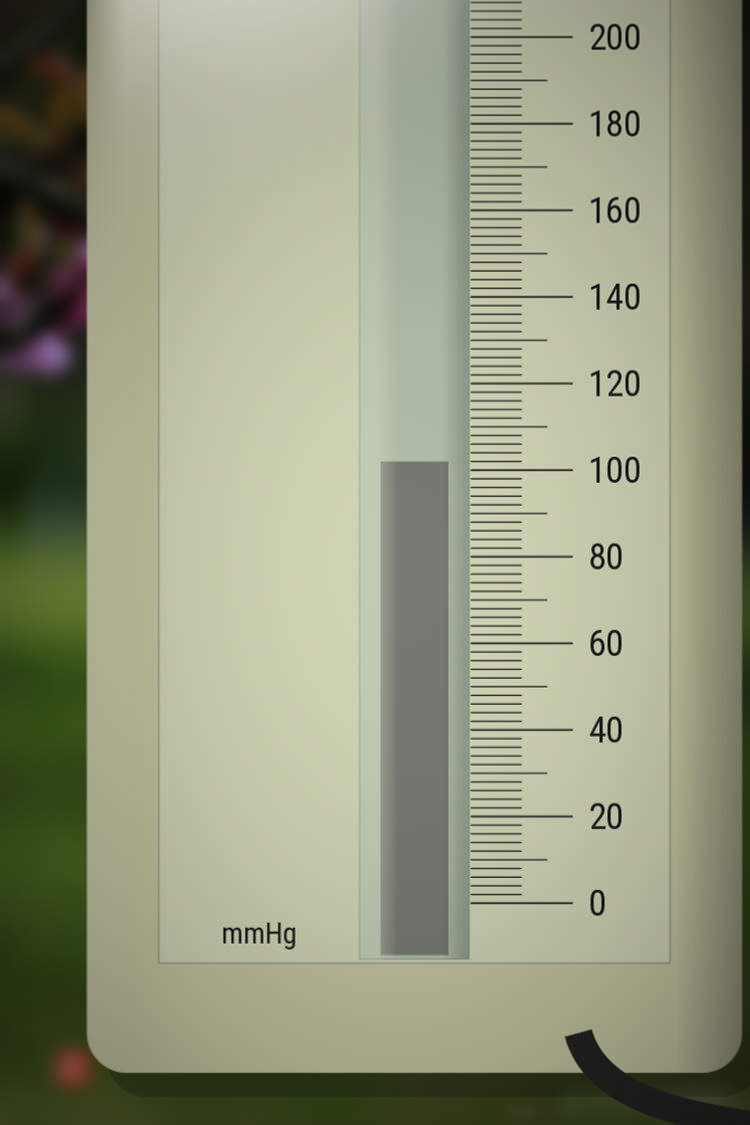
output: 102 mmHg
